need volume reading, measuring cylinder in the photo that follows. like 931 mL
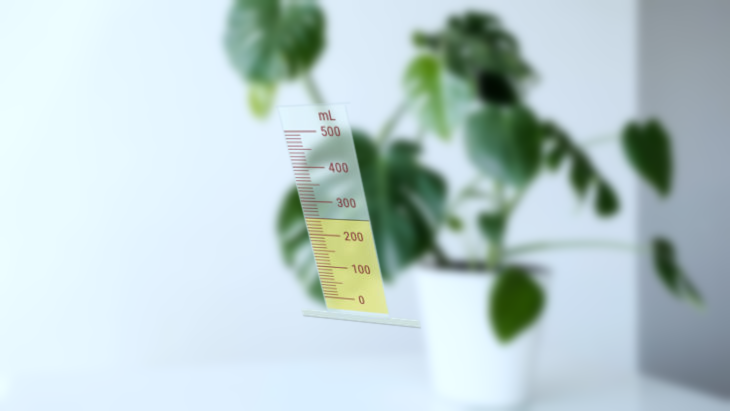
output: 250 mL
